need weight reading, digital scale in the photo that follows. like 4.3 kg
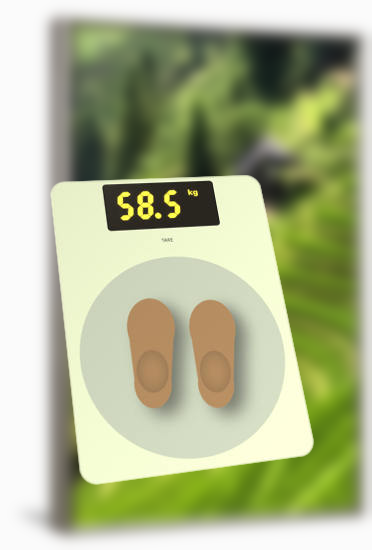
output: 58.5 kg
